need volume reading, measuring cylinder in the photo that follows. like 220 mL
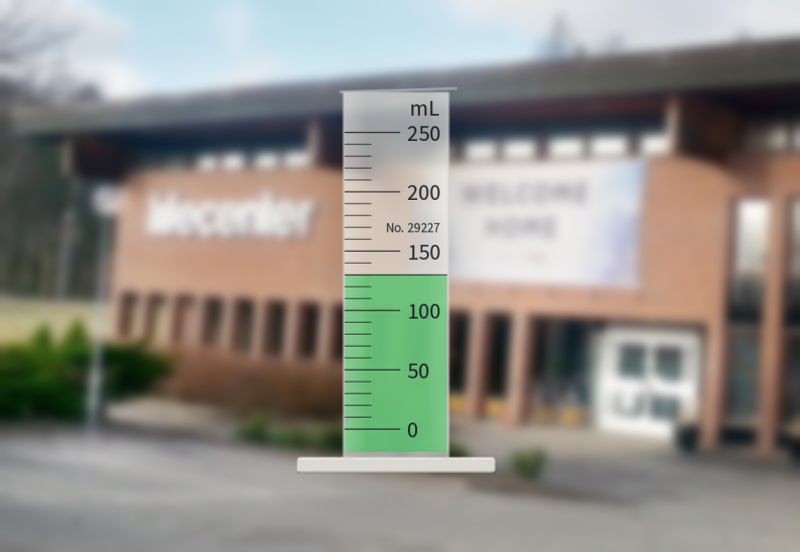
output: 130 mL
